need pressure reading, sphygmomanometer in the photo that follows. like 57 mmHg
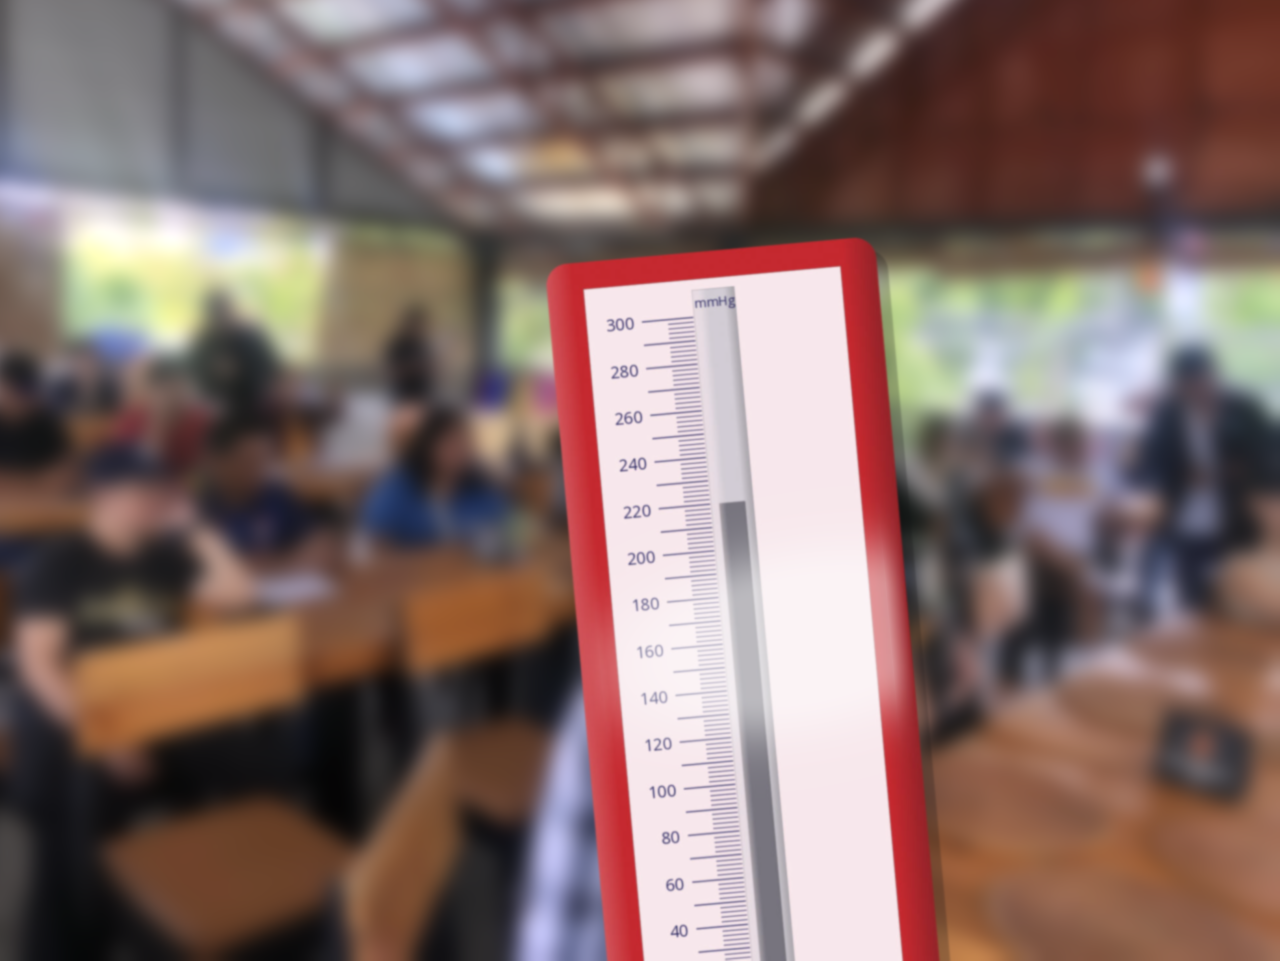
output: 220 mmHg
